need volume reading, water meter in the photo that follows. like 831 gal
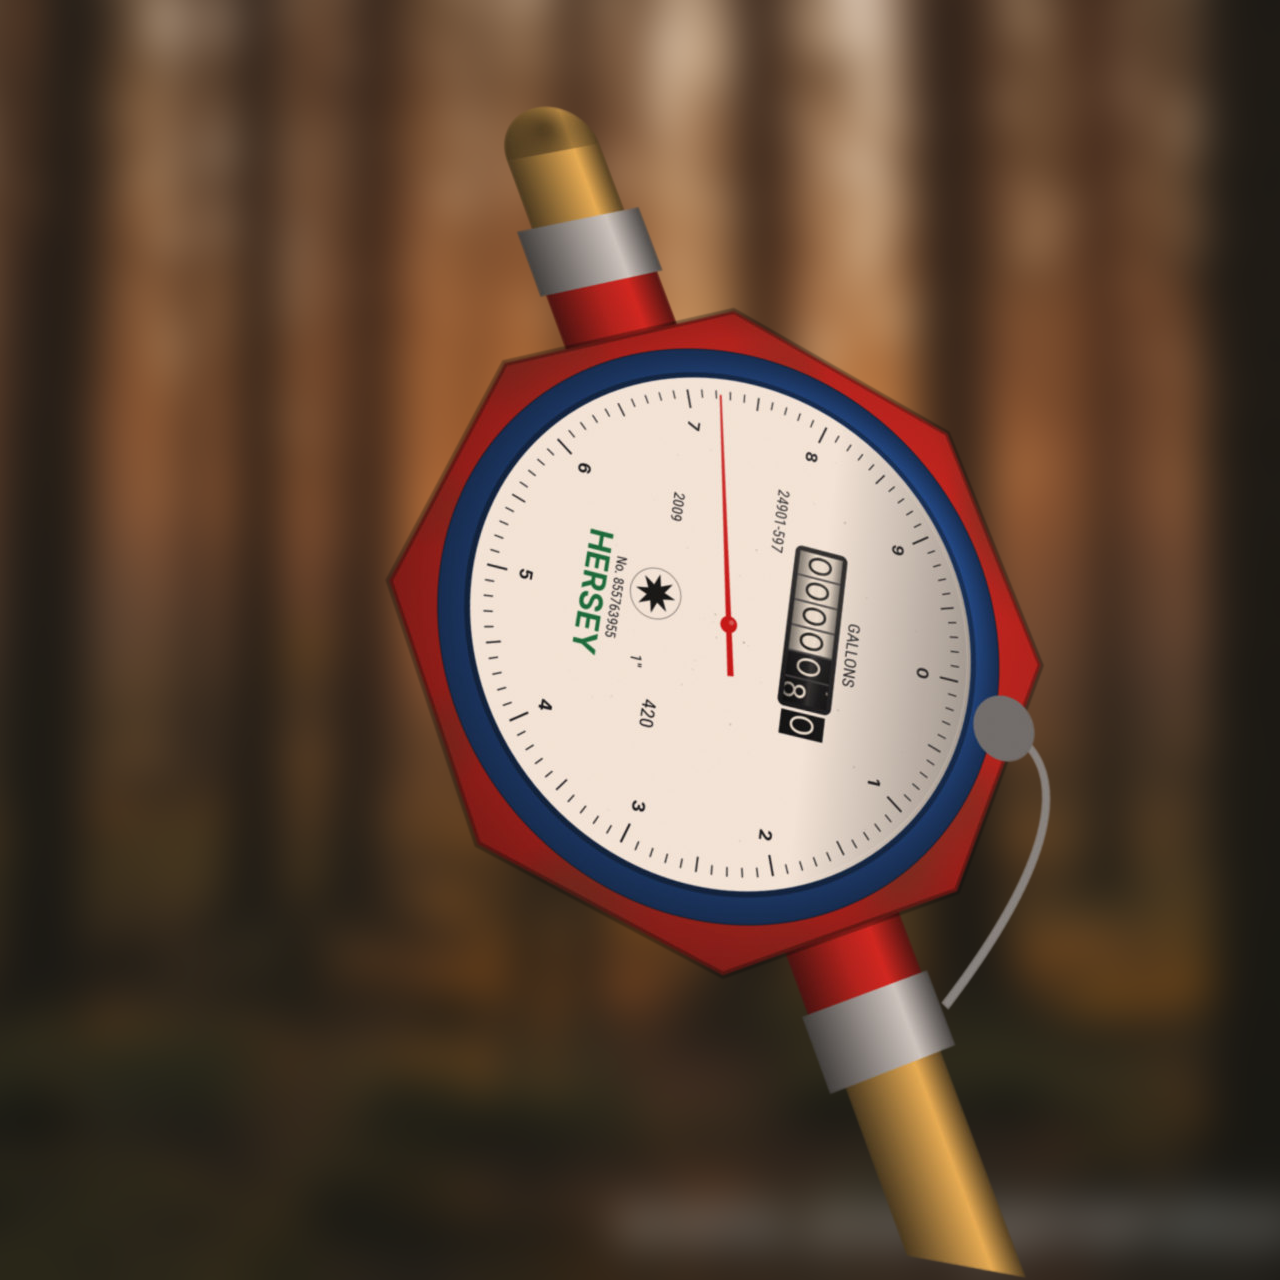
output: 77.2 gal
